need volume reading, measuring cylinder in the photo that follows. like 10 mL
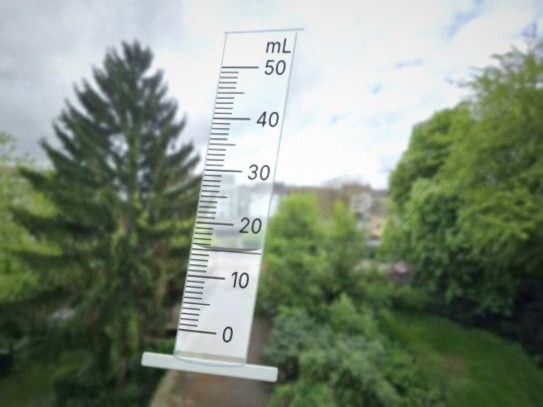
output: 15 mL
